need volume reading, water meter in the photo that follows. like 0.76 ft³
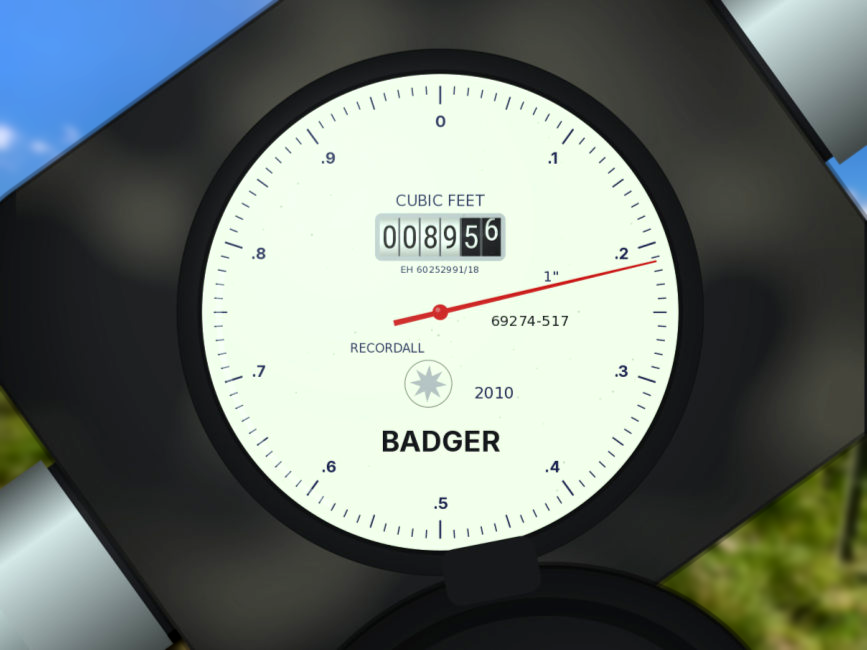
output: 8956.21 ft³
